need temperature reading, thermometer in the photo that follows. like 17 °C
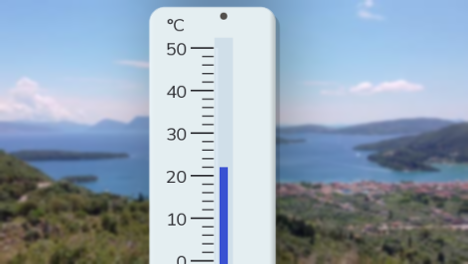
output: 22 °C
